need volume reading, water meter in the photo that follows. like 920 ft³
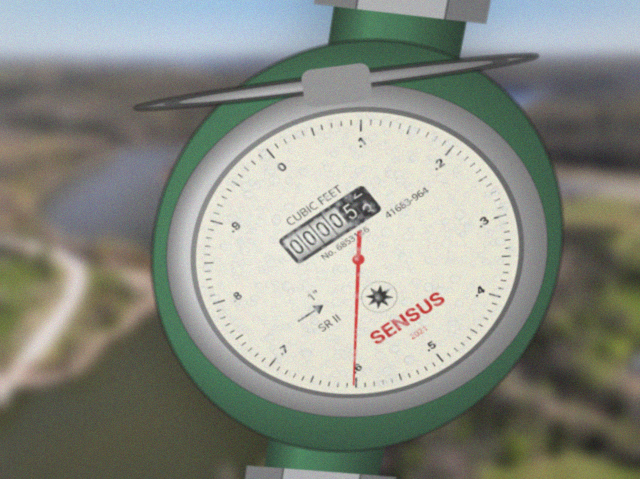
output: 52.60 ft³
